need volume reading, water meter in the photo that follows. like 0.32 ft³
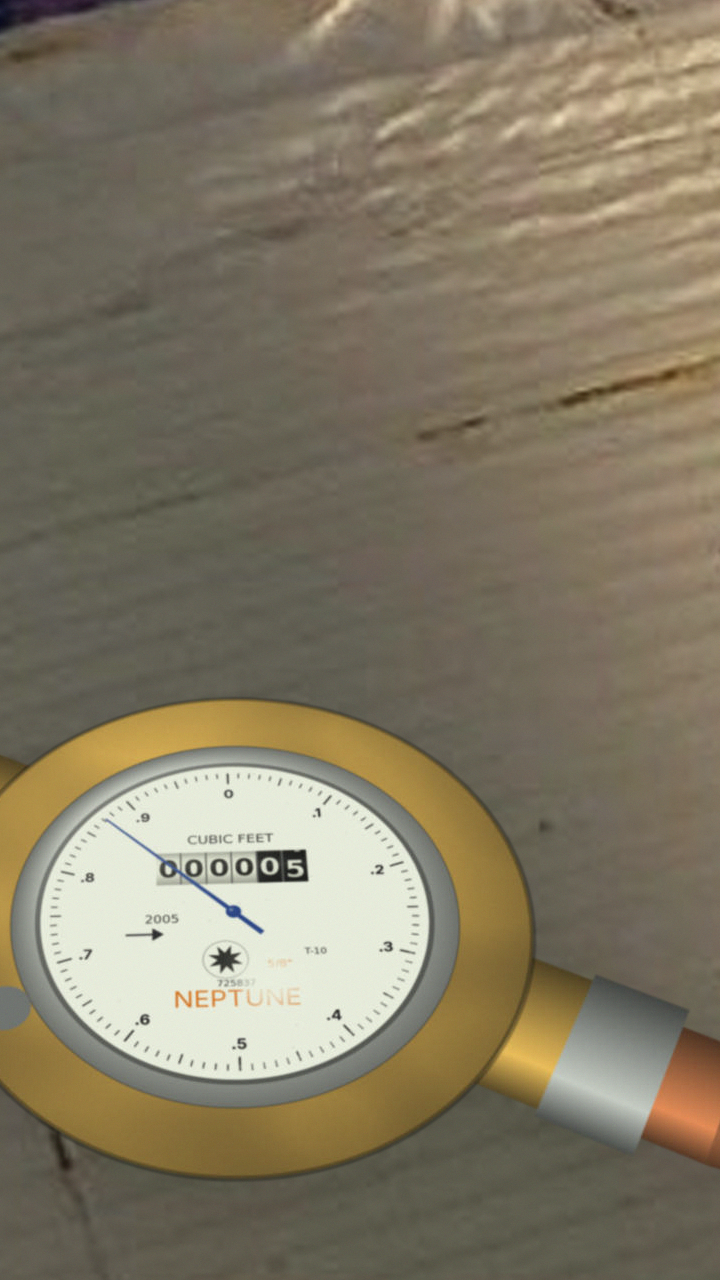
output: 4.87 ft³
